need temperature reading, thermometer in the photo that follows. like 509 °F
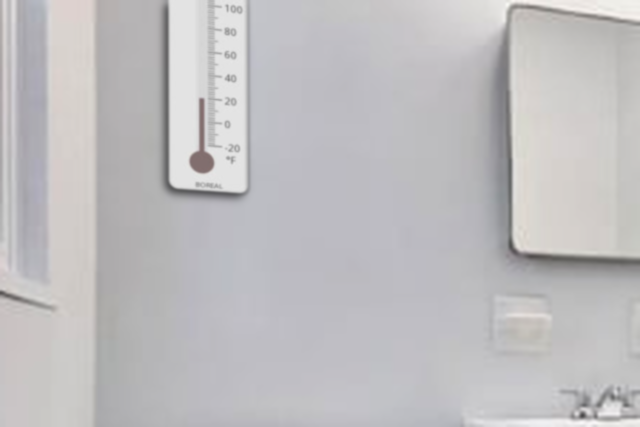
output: 20 °F
